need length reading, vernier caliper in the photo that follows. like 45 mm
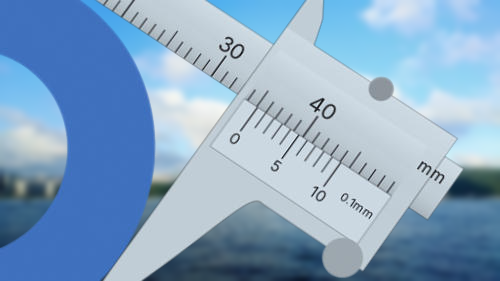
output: 35.1 mm
